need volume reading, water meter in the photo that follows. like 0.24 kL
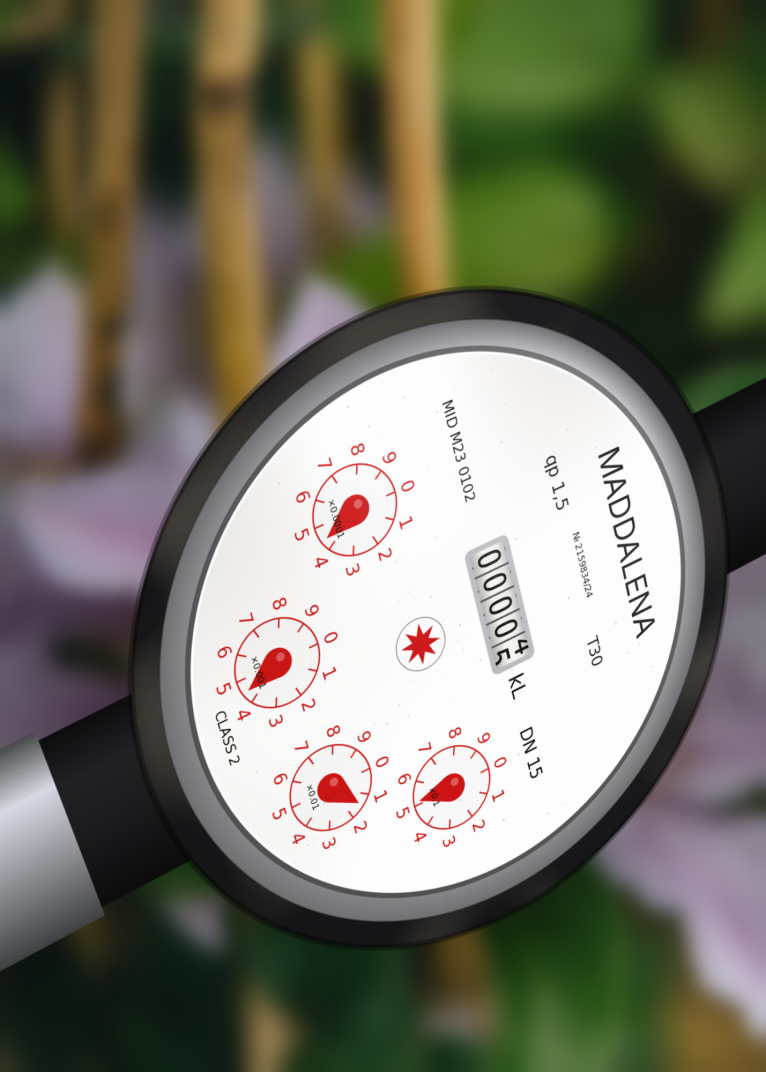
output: 4.5144 kL
